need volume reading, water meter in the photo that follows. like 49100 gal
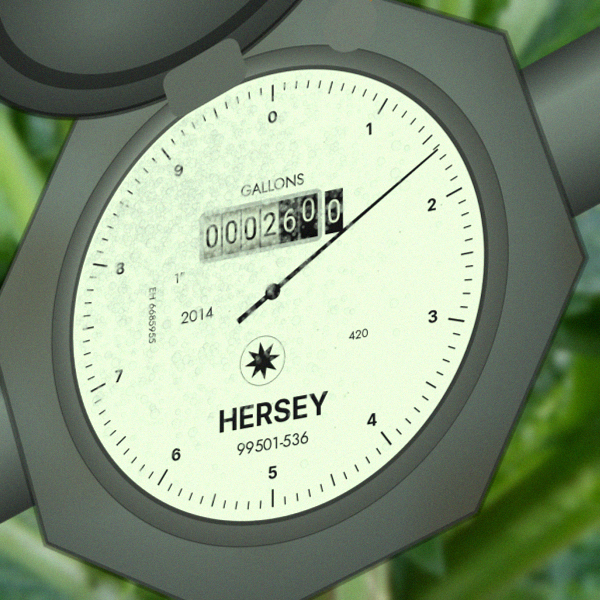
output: 2601.6 gal
